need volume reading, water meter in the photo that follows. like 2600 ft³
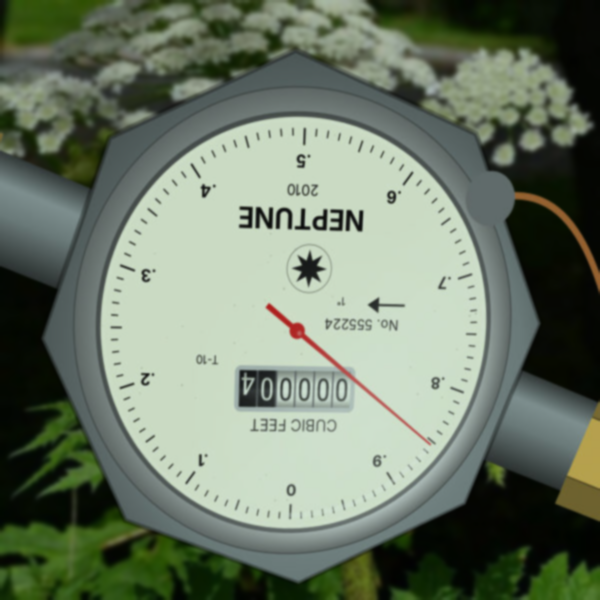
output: 3.85 ft³
